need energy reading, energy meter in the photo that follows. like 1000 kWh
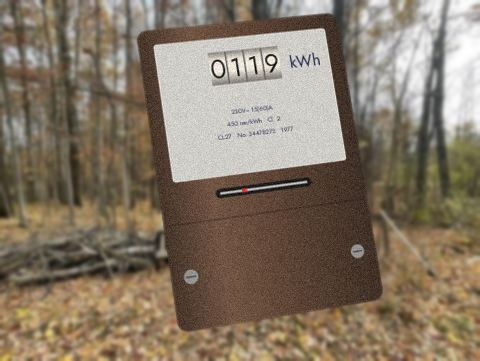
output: 119 kWh
